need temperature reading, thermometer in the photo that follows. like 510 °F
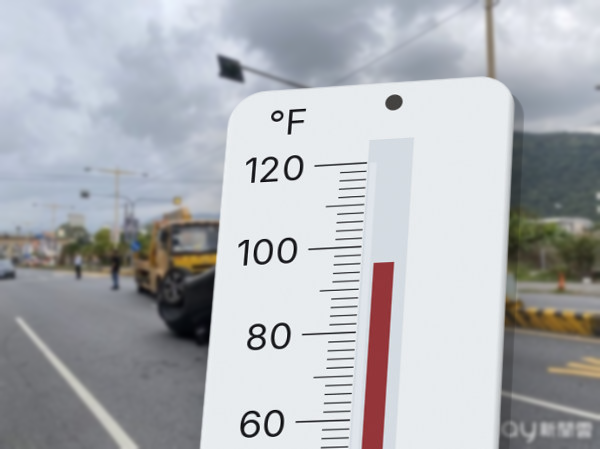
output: 96 °F
